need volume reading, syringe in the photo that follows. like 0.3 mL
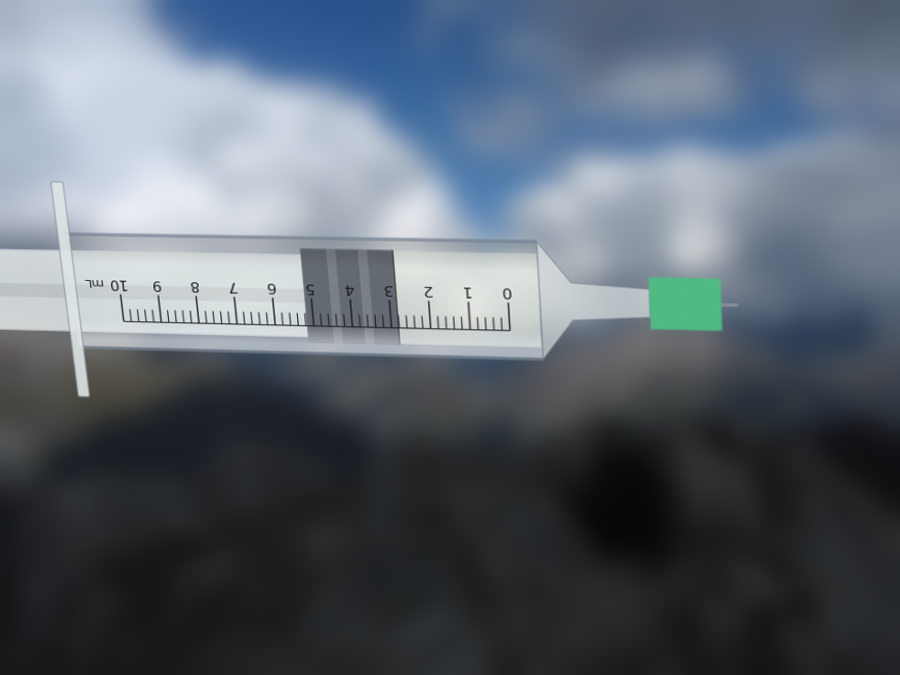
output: 2.8 mL
